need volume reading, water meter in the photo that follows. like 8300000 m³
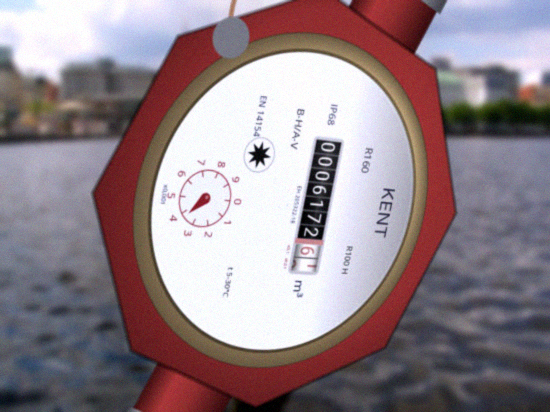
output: 6172.613 m³
